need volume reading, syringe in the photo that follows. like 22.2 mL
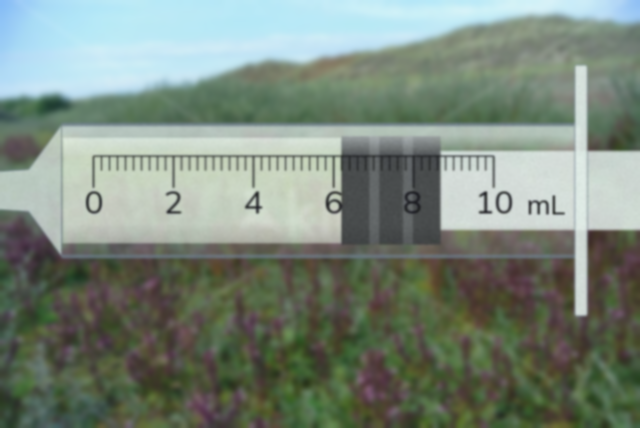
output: 6.2 mL
